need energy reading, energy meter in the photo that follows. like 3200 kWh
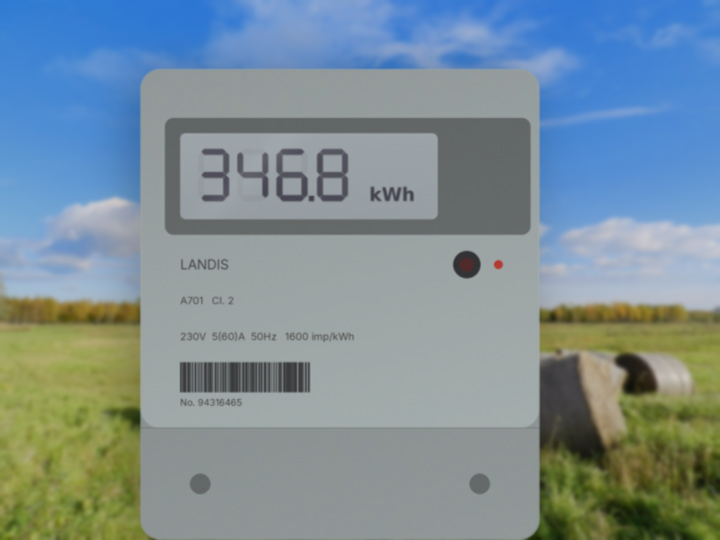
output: 346.8 kWh
